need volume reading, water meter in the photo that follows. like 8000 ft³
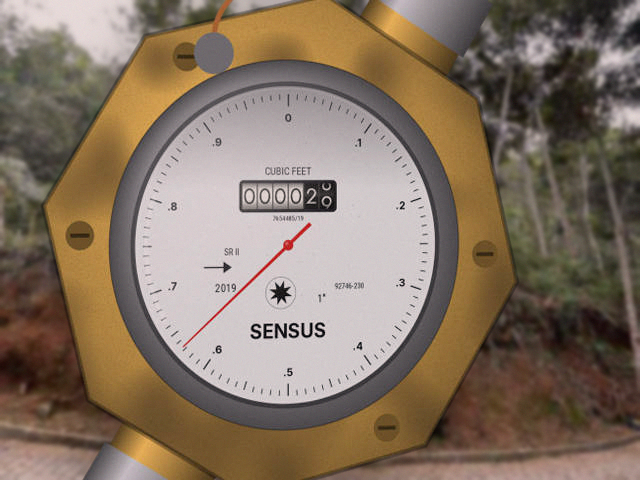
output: 28.63 ft³
